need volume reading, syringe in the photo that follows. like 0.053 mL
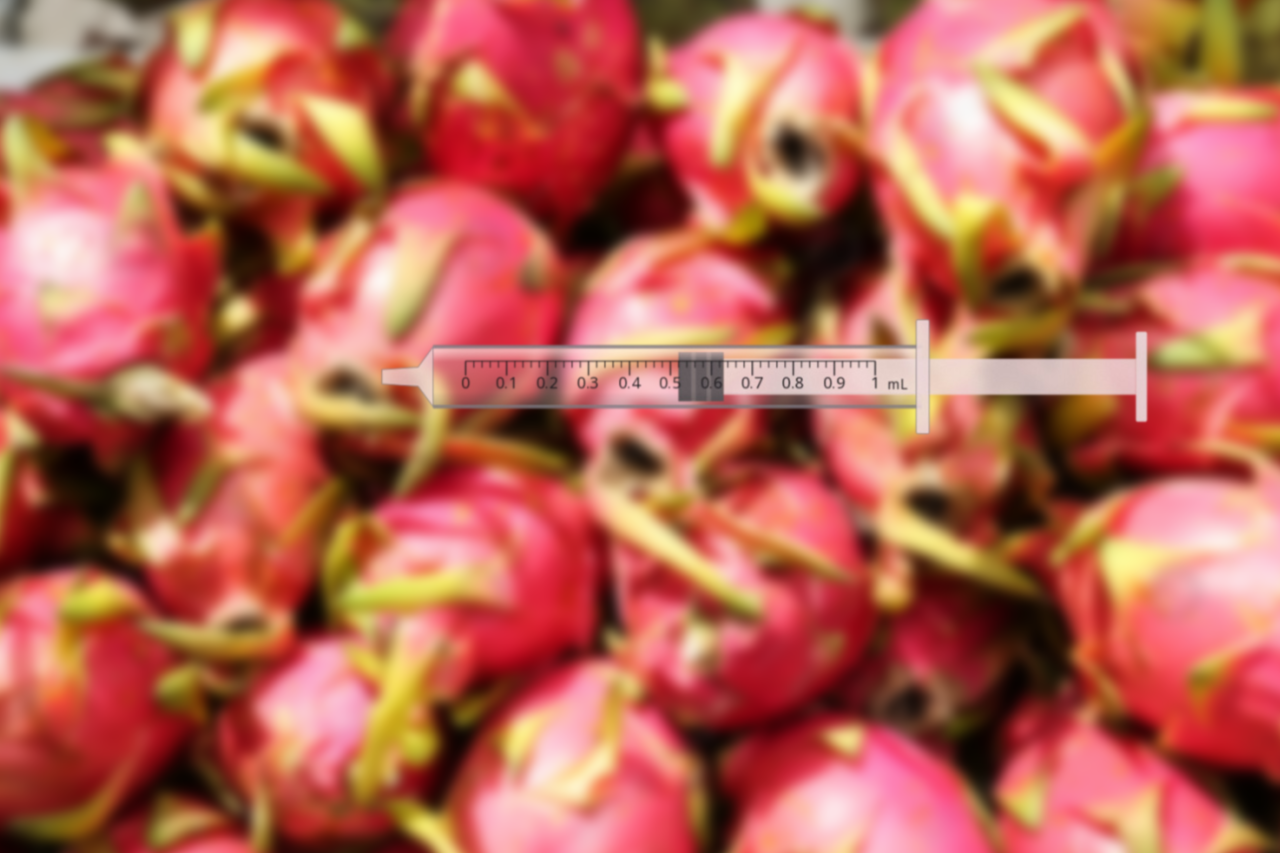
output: 0.52 mL
